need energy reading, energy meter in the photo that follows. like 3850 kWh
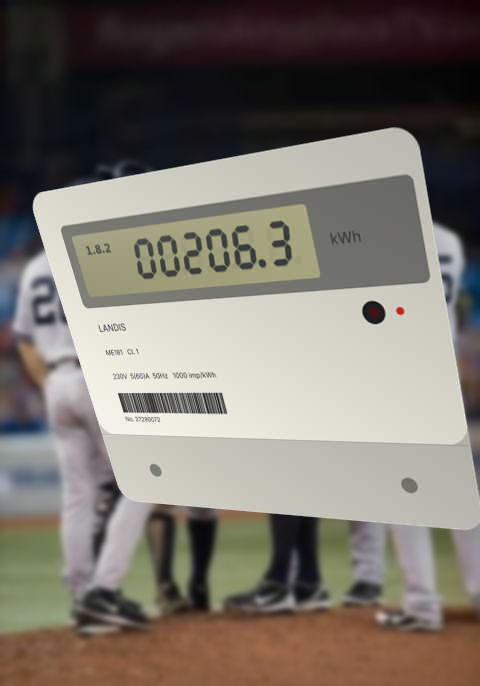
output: 206.3 kWh
